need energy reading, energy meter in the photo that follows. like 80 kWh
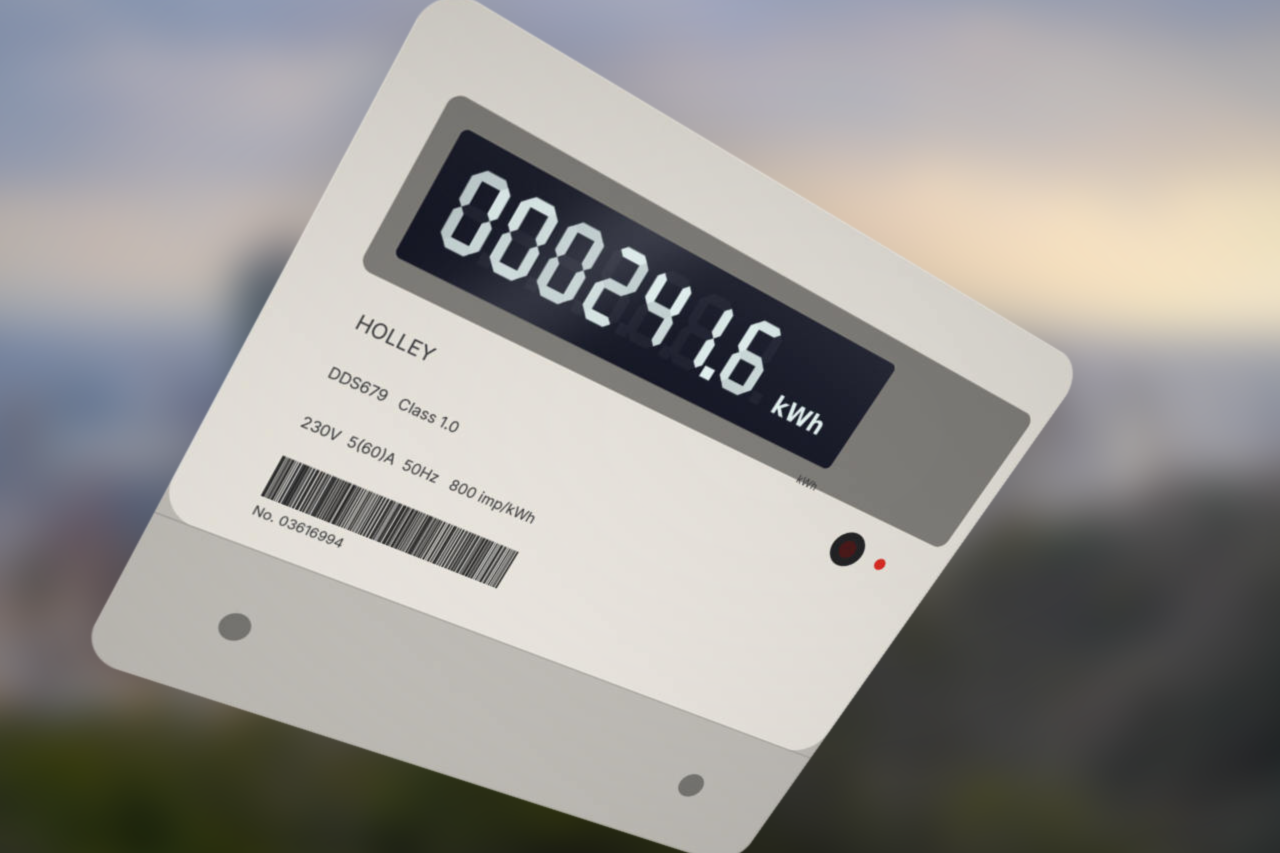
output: 241.6 kWh
